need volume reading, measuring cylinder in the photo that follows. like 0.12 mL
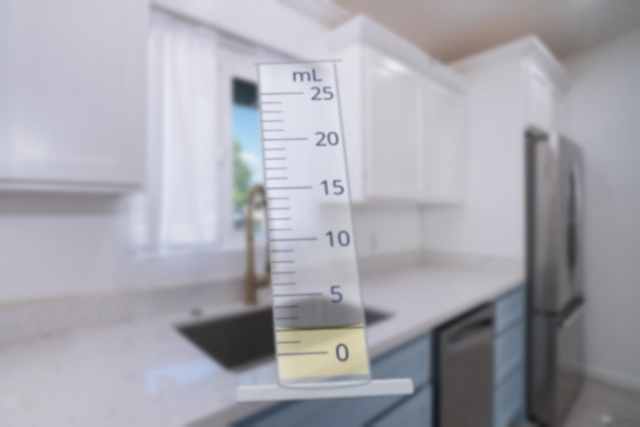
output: 2 mL
